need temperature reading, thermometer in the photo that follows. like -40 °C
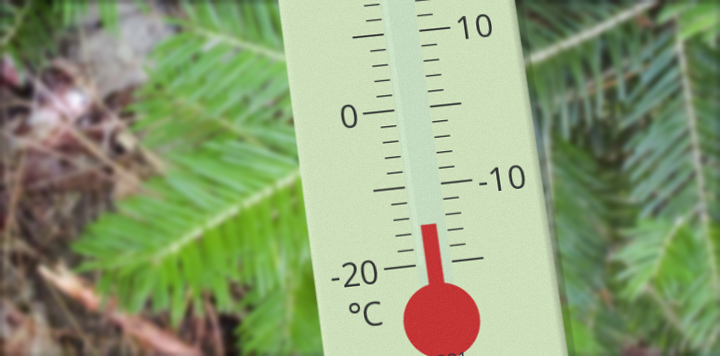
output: -15 °C
